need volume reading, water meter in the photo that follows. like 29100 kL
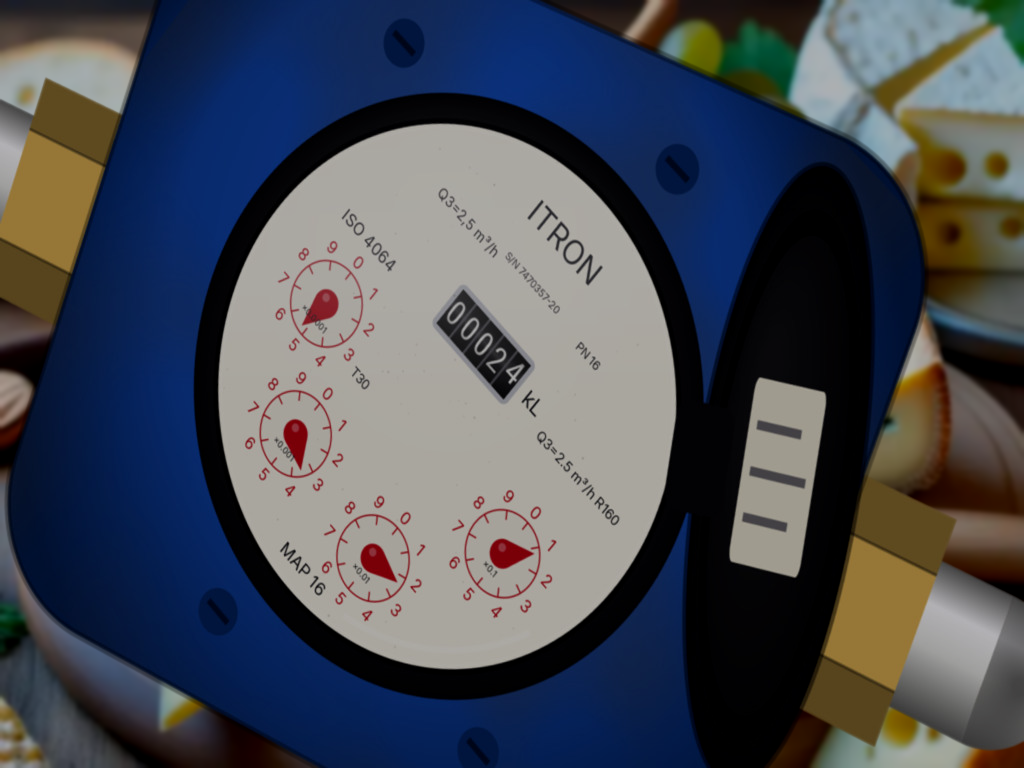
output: 24.1235 kL
